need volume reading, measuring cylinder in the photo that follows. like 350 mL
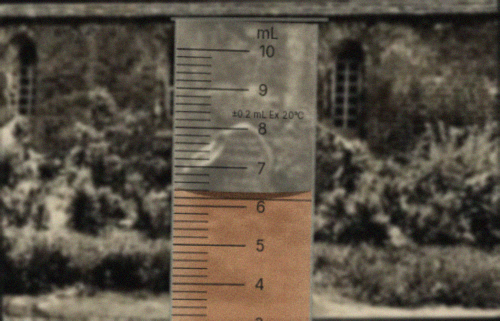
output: 6.2 mL
